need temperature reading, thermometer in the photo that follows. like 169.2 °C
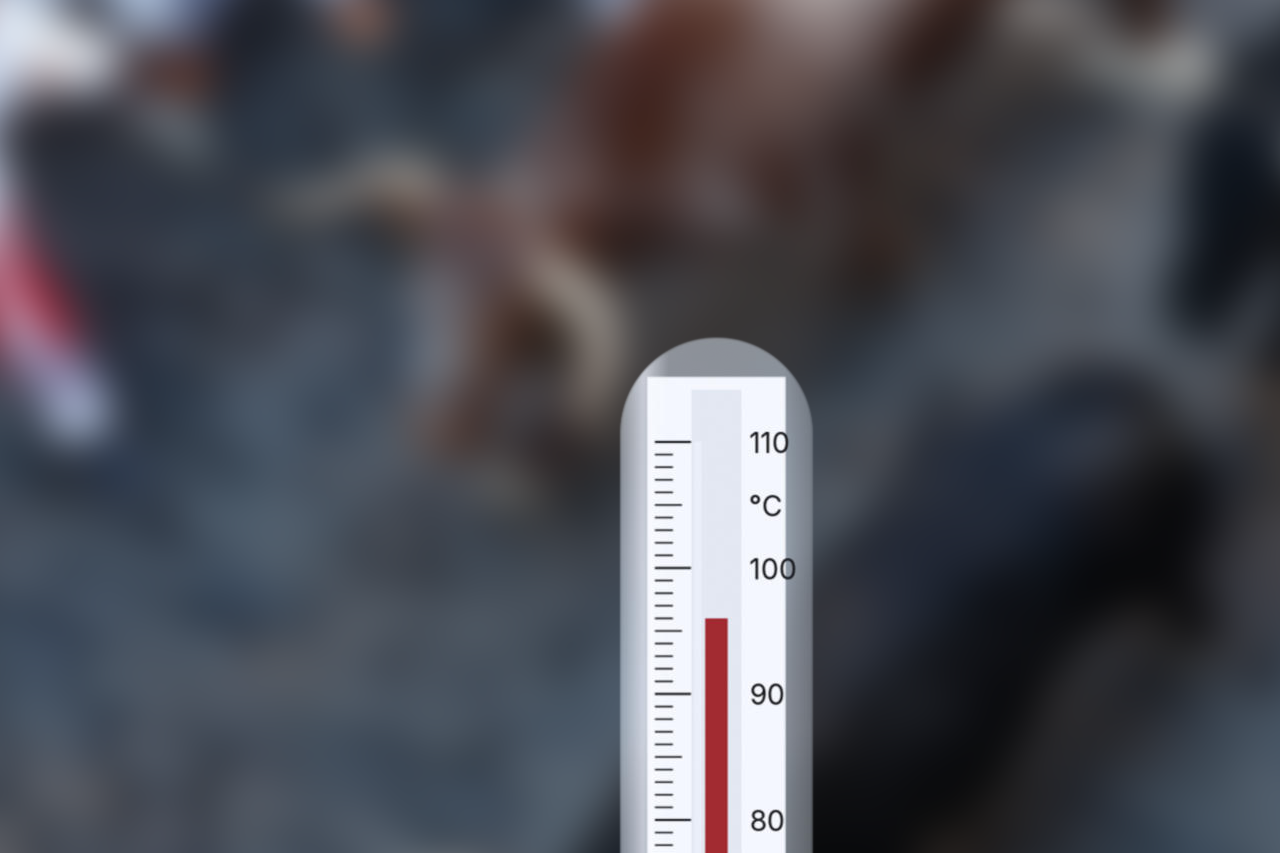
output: 96 °C
